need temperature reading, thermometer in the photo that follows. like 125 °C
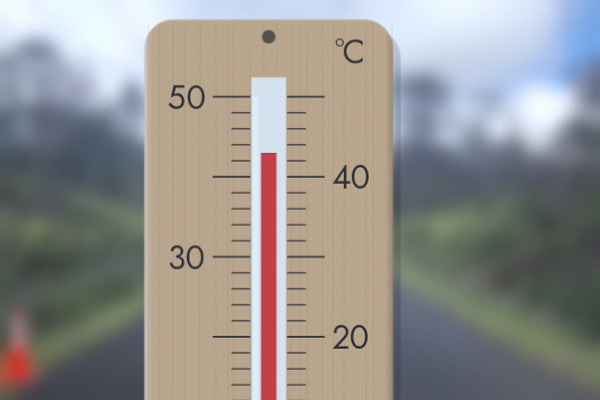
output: 43 °C
